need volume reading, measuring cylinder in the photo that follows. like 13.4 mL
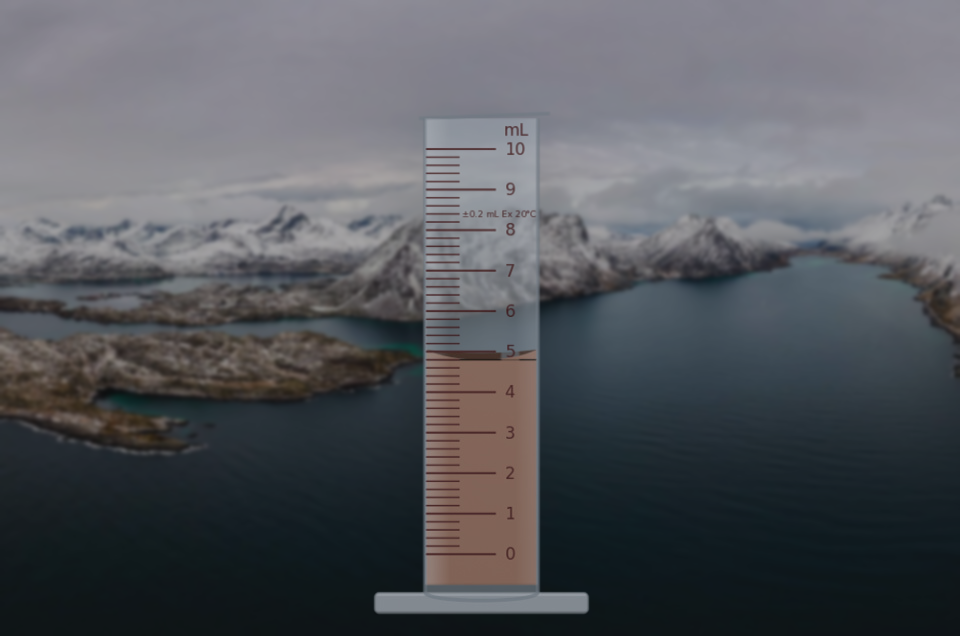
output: 4.8 mL
